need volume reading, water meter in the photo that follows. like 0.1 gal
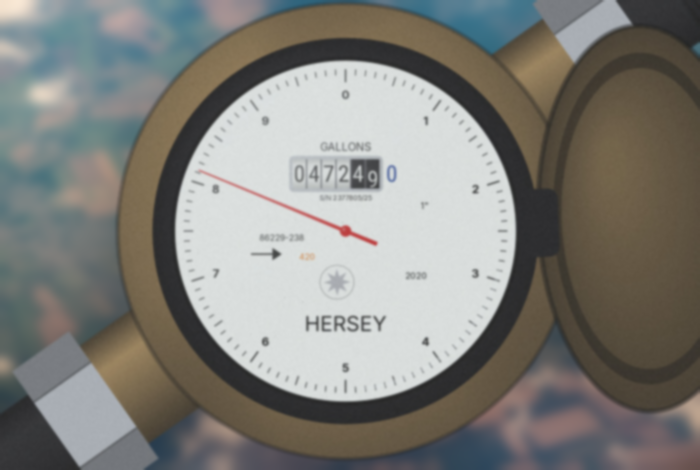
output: 472488.1 gal
